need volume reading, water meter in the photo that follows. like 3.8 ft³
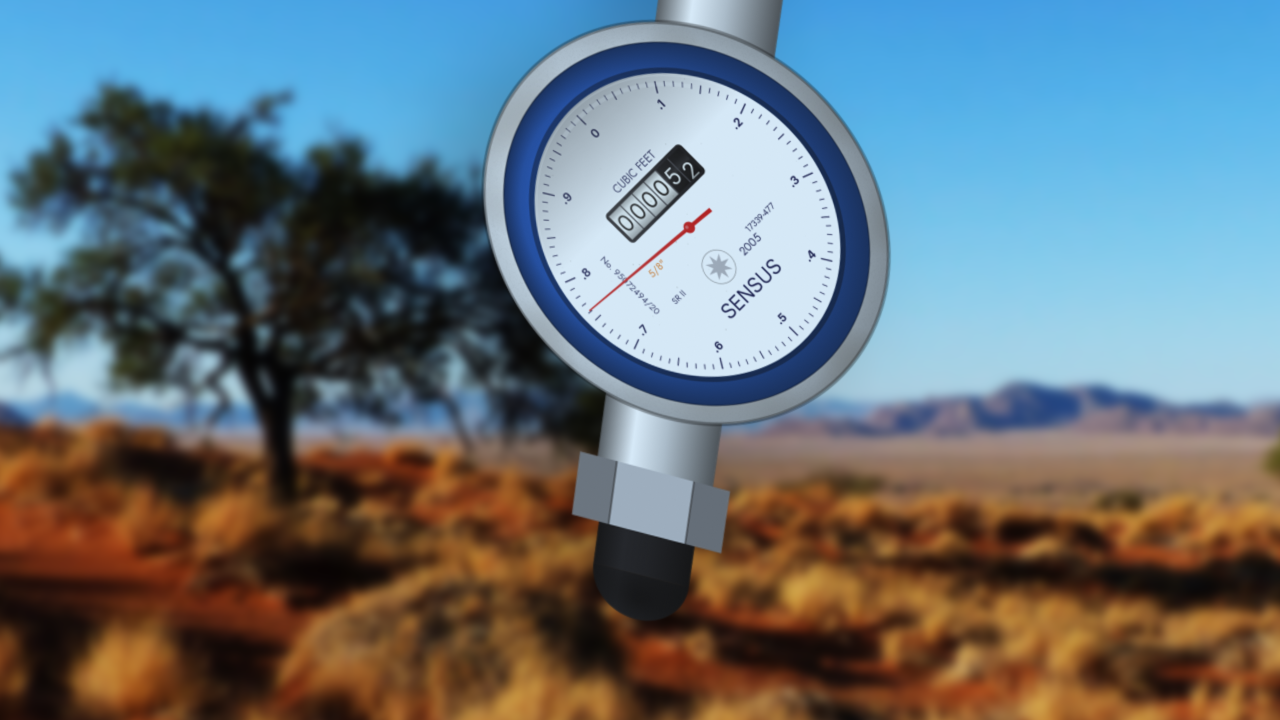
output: 51.76 ft³
